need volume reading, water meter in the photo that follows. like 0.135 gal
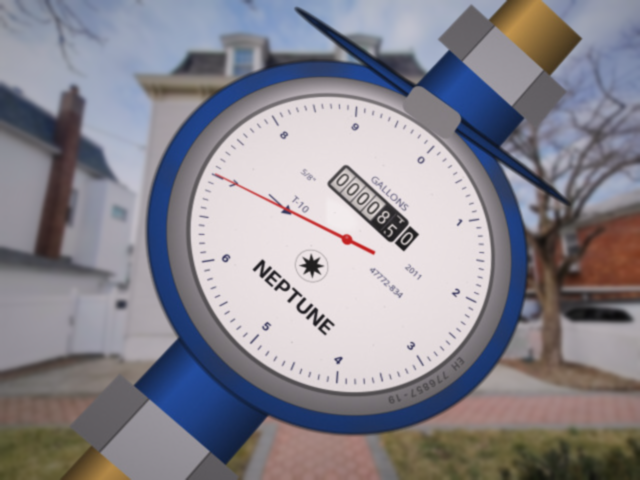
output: 847.0 gal
